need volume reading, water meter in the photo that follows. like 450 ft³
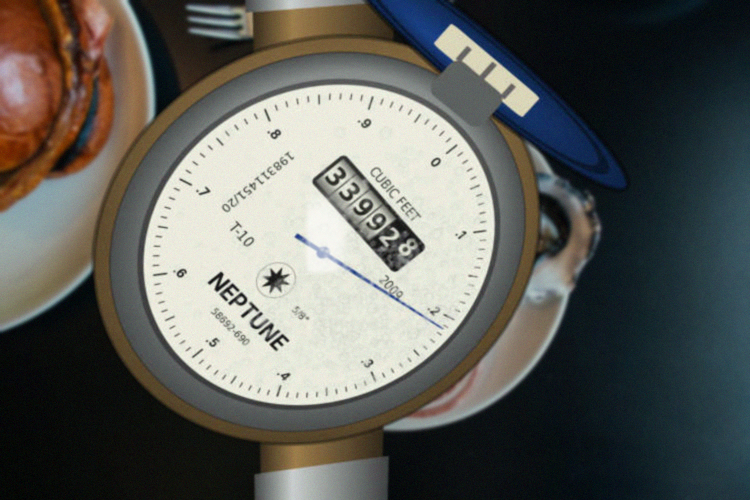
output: 339928.21 ft³
